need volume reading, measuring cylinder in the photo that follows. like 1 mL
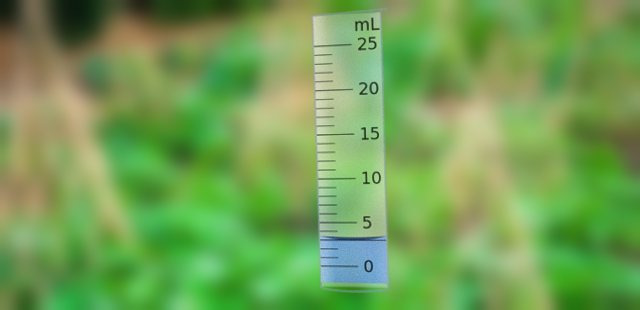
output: 3 mL
